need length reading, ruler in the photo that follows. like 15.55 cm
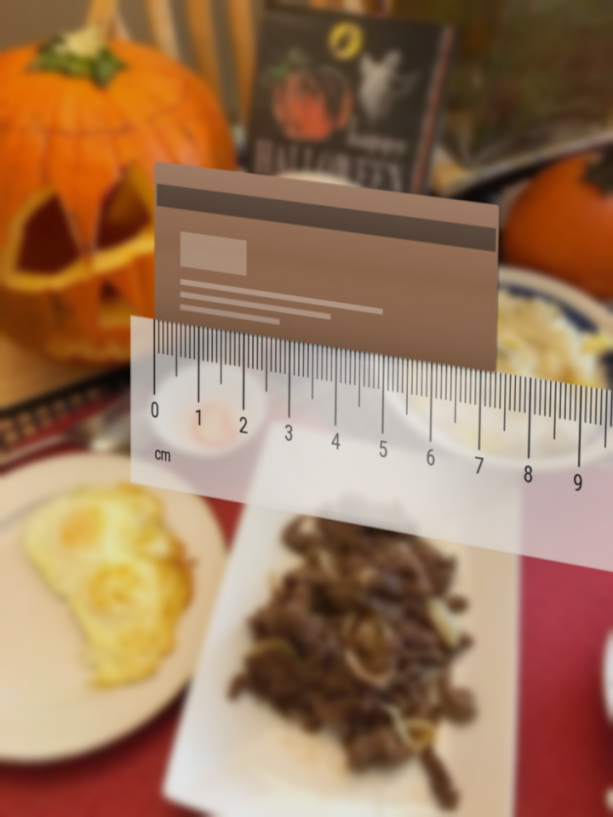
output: 7.3 cm
